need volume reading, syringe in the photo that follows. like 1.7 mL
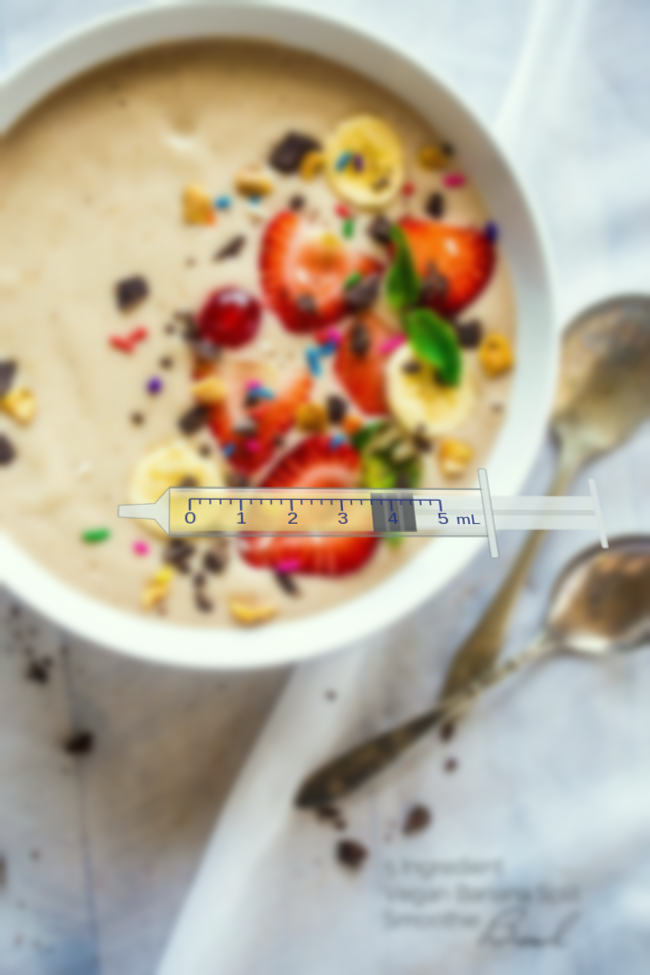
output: 3.6 mL
